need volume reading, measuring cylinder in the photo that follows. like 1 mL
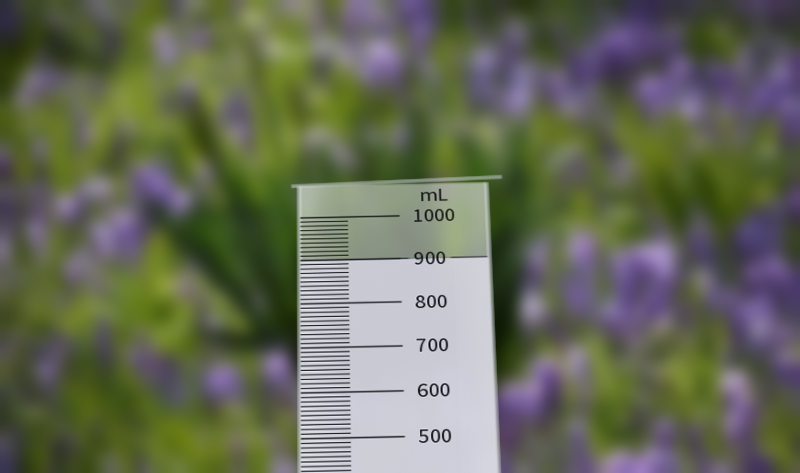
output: 900 mL
